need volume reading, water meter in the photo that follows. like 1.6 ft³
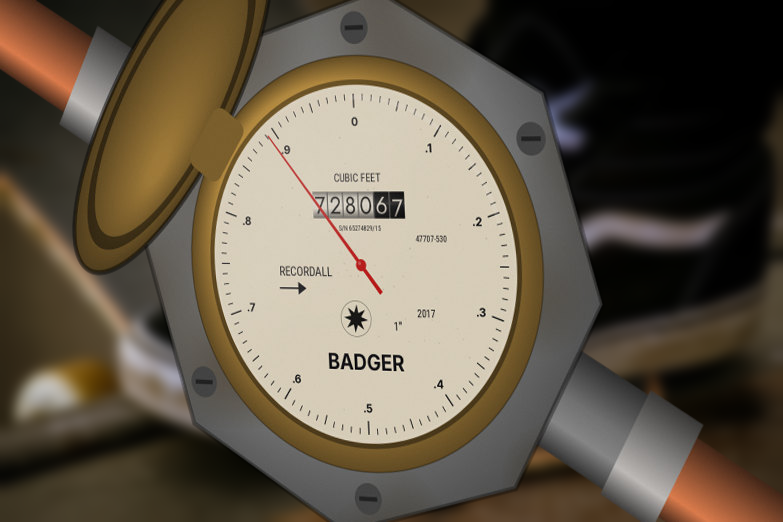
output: 728066.89 ft³
